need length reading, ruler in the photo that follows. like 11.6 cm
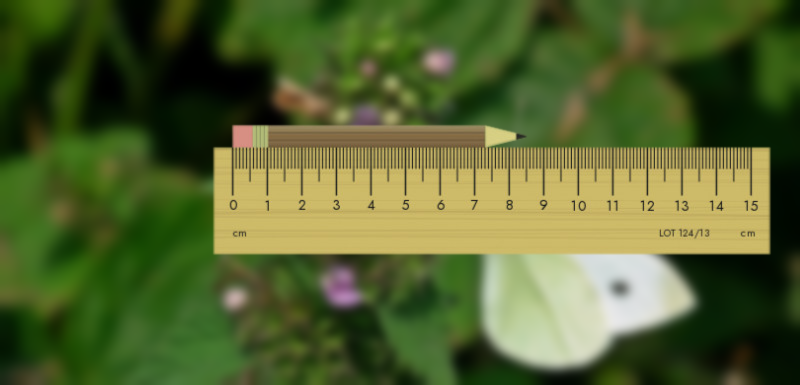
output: 8.5 cm
